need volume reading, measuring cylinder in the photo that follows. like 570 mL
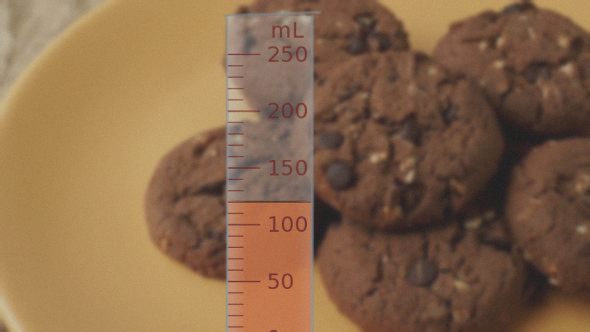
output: 120 mL
